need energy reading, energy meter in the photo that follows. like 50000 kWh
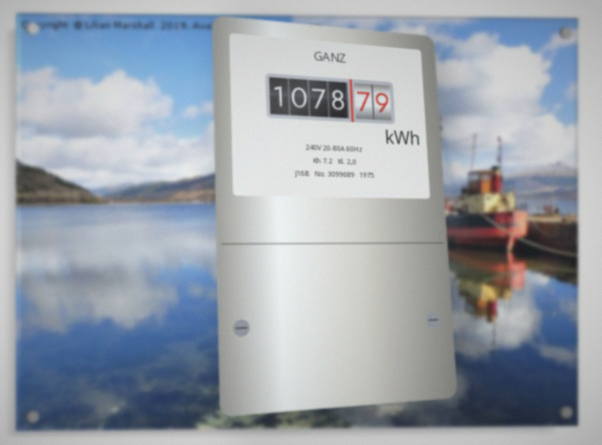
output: 1078.79 kWh
